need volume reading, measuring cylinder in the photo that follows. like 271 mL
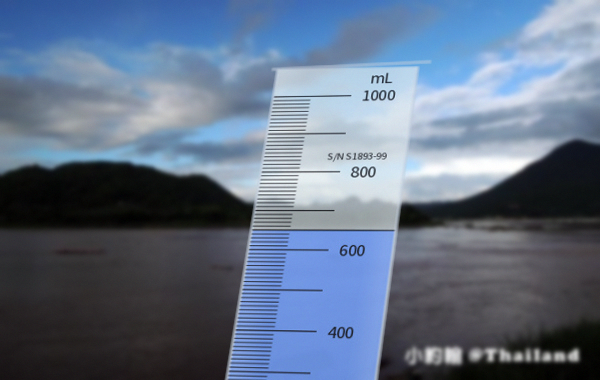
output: 650 mL
